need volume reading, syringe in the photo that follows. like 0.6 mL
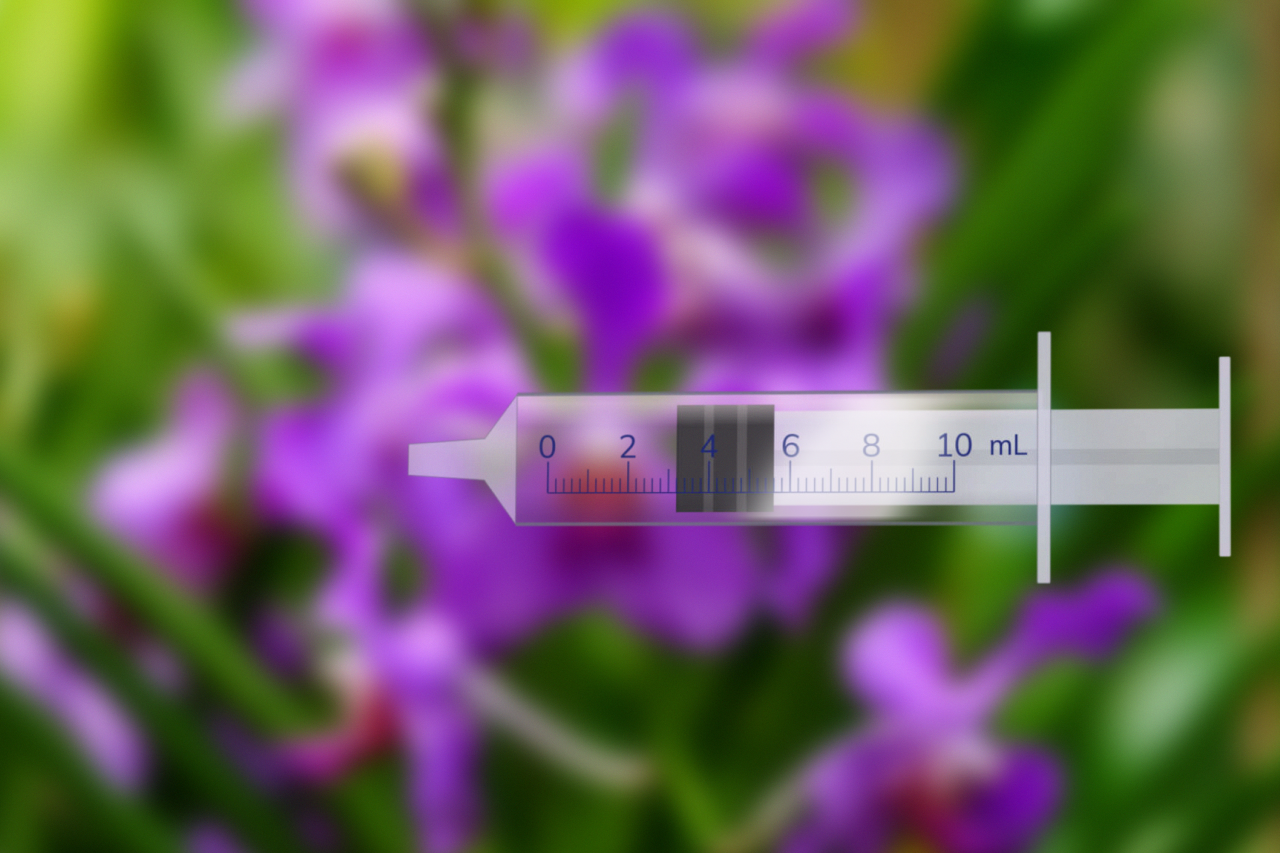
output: 3.2 mL
